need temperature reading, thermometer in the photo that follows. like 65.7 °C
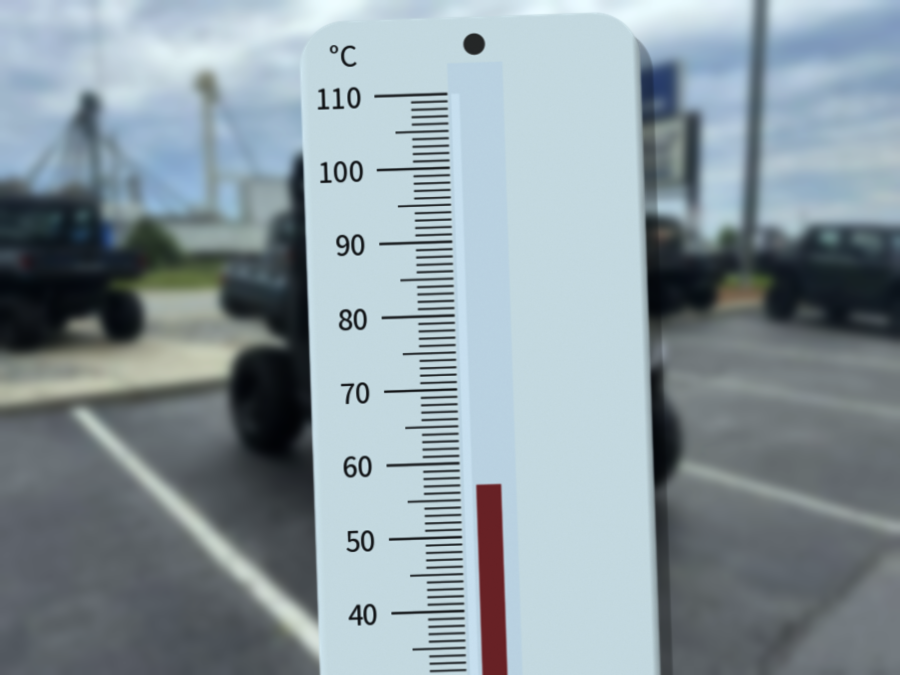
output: 57 °C
